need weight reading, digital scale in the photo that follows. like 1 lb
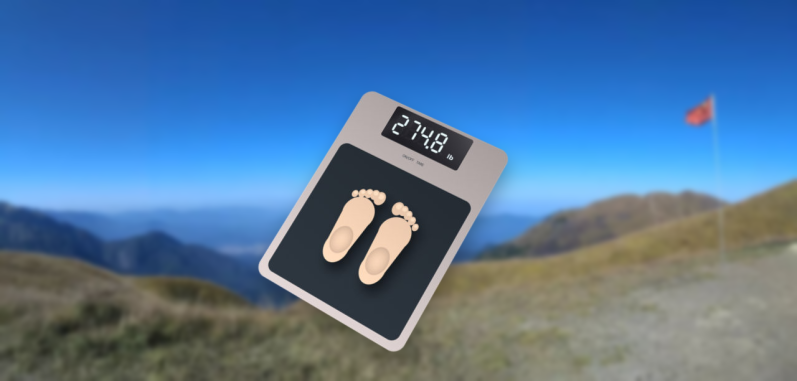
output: 274.8 lb
